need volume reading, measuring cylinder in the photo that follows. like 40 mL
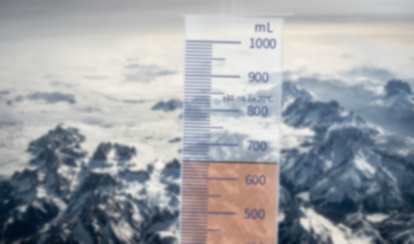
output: 650 mL
